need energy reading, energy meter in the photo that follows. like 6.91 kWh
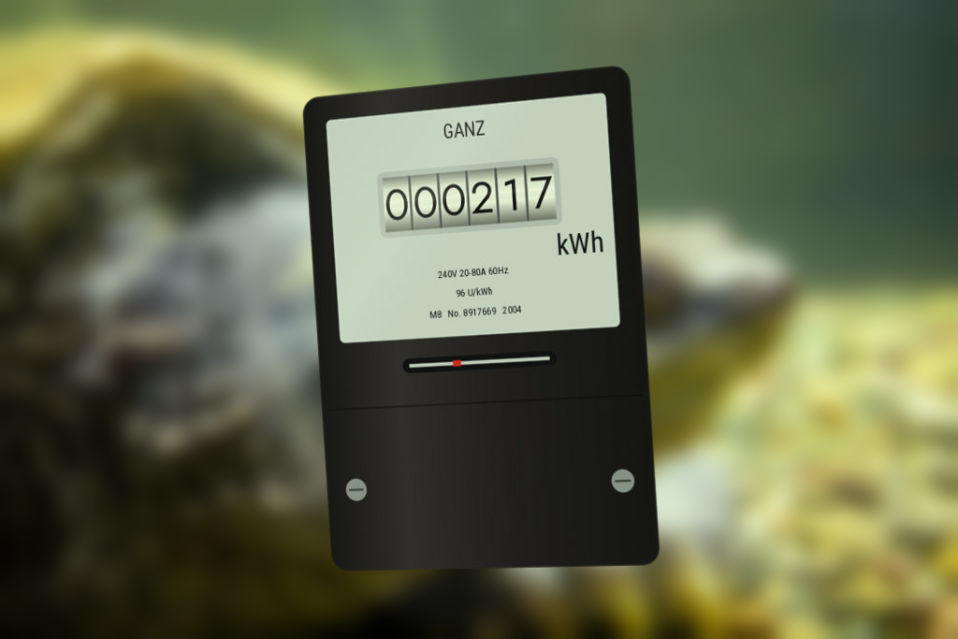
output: 217 kWh
